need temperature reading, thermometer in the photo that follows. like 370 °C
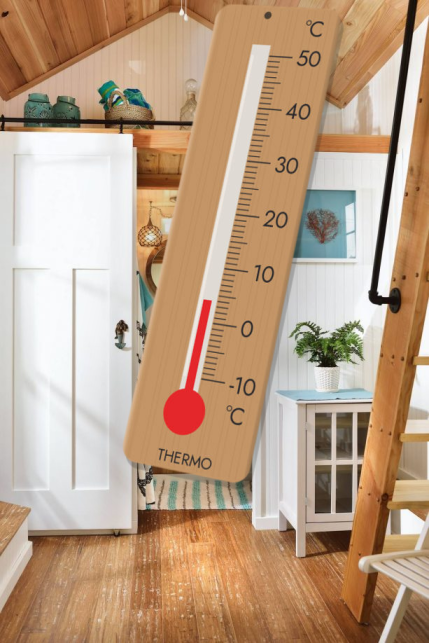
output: 4 °C
